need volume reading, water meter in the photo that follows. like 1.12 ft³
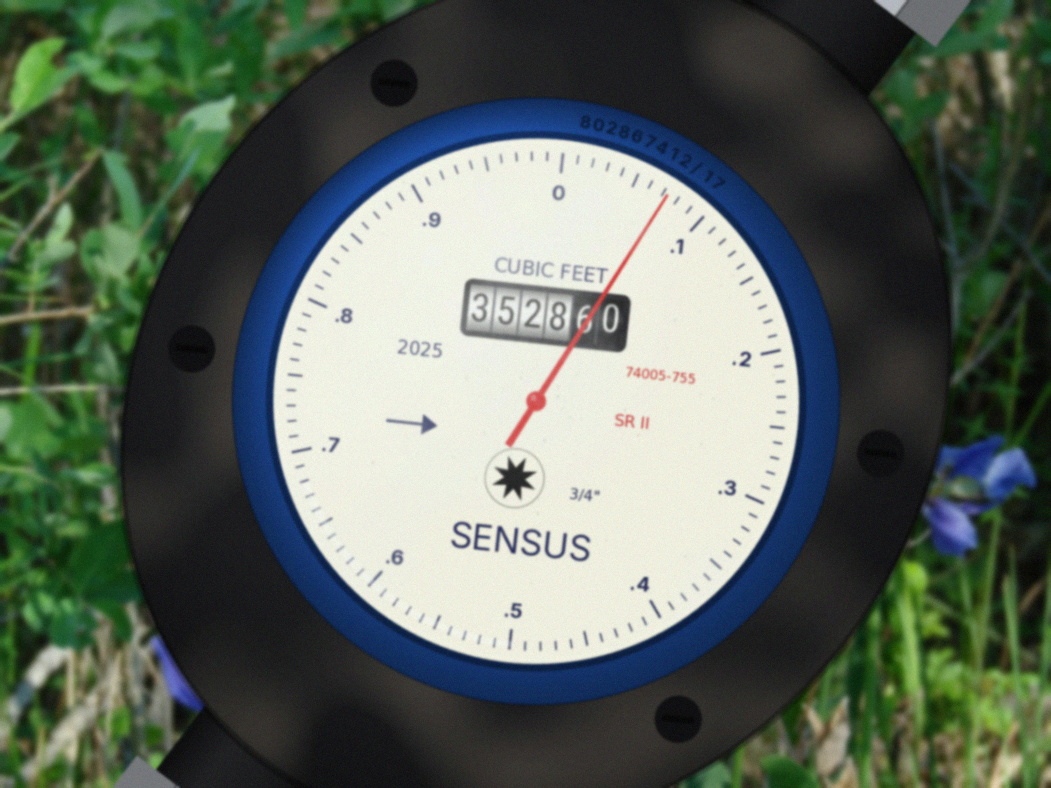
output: 352860.07 ft³
